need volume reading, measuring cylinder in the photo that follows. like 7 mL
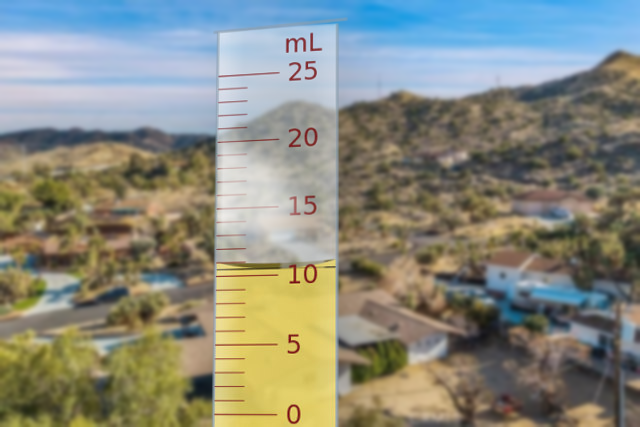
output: 10.5 mL
